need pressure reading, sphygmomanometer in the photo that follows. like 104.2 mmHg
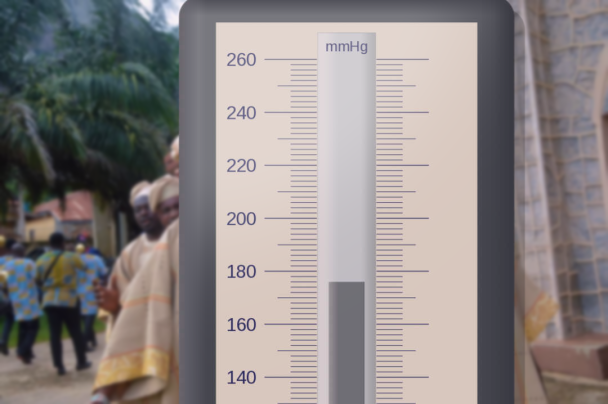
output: 176 mmHg
